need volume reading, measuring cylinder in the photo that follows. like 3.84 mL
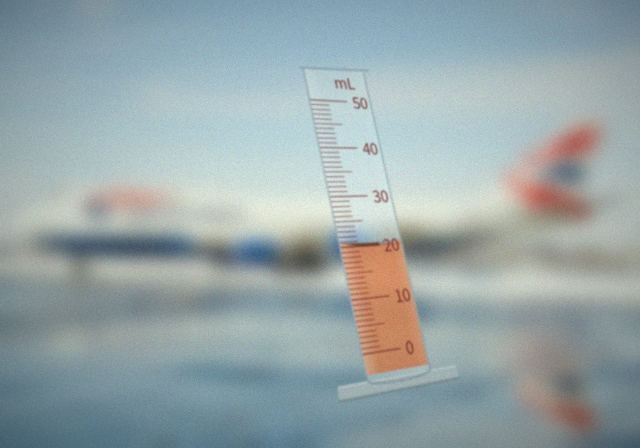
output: 20 mL
